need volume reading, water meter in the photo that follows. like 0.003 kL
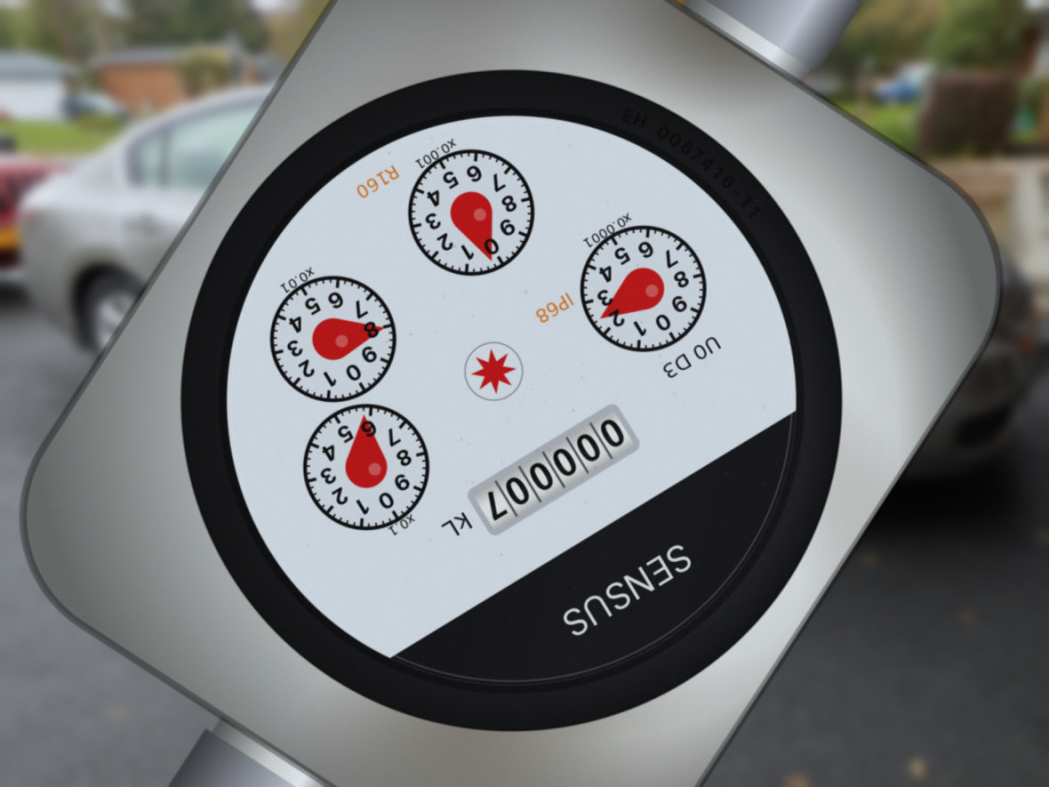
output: 7.5802 kL
